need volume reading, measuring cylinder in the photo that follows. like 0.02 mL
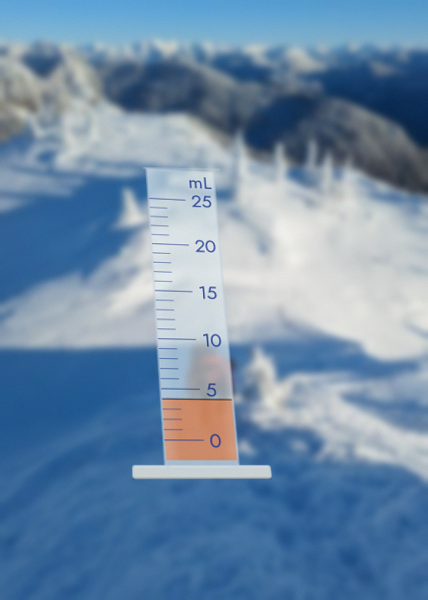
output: 4 mL
